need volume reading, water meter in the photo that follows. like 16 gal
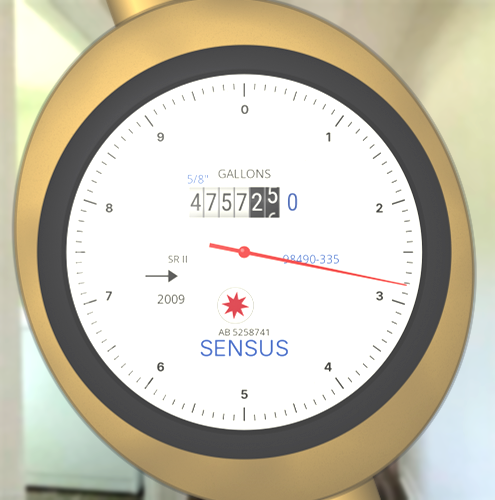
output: 4757252.8 gal
